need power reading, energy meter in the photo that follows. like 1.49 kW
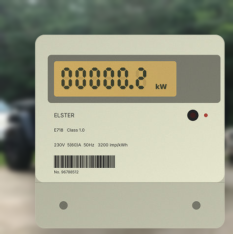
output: 0.2 kW
